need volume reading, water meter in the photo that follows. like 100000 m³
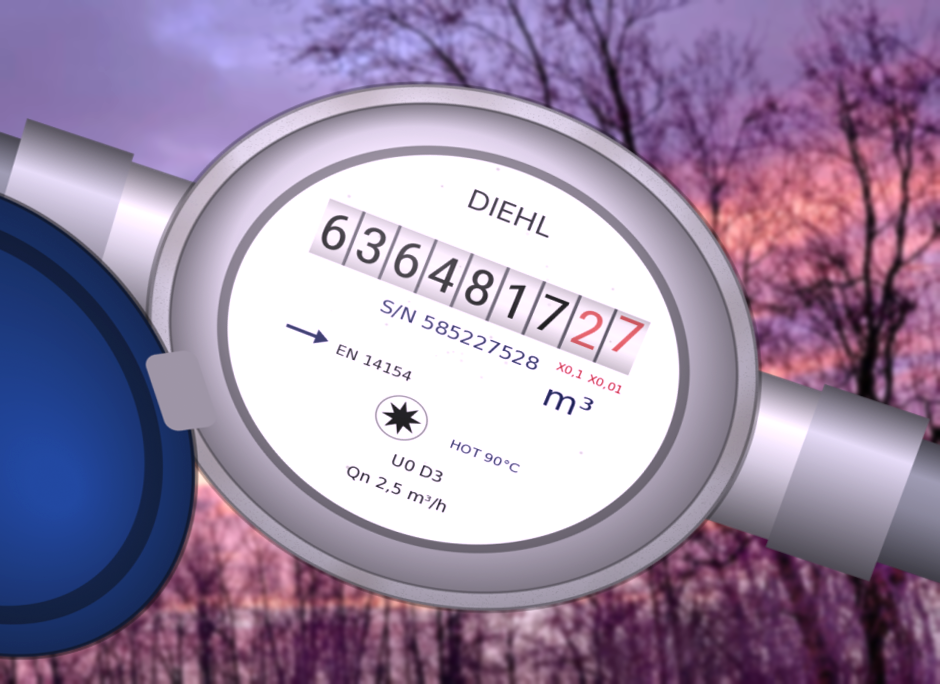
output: 6364817.27 m³
